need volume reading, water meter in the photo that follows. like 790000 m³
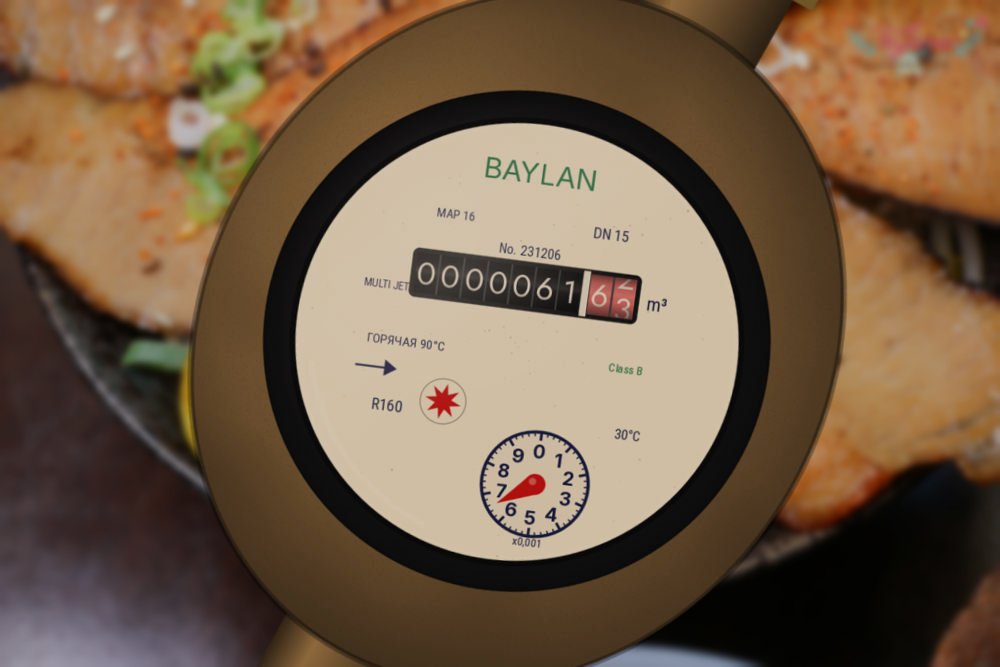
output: 61.626 m³
